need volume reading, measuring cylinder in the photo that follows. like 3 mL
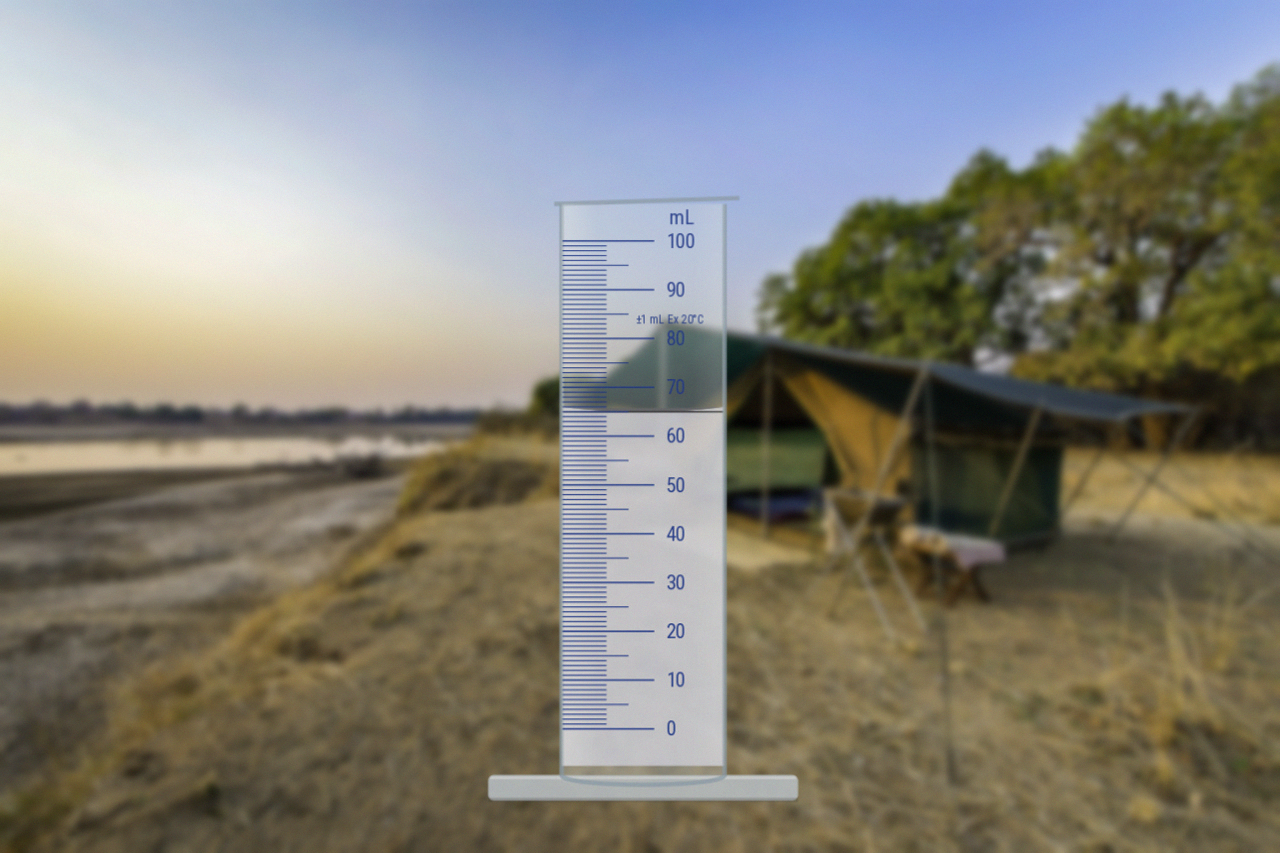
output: 65 mL
